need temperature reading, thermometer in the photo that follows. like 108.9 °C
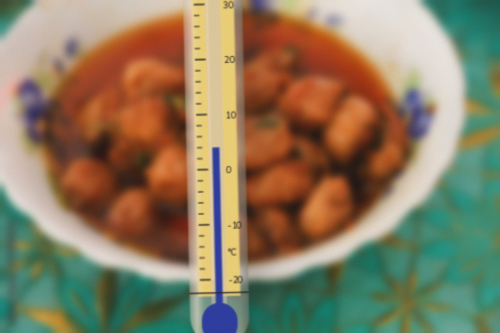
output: 4 °C
